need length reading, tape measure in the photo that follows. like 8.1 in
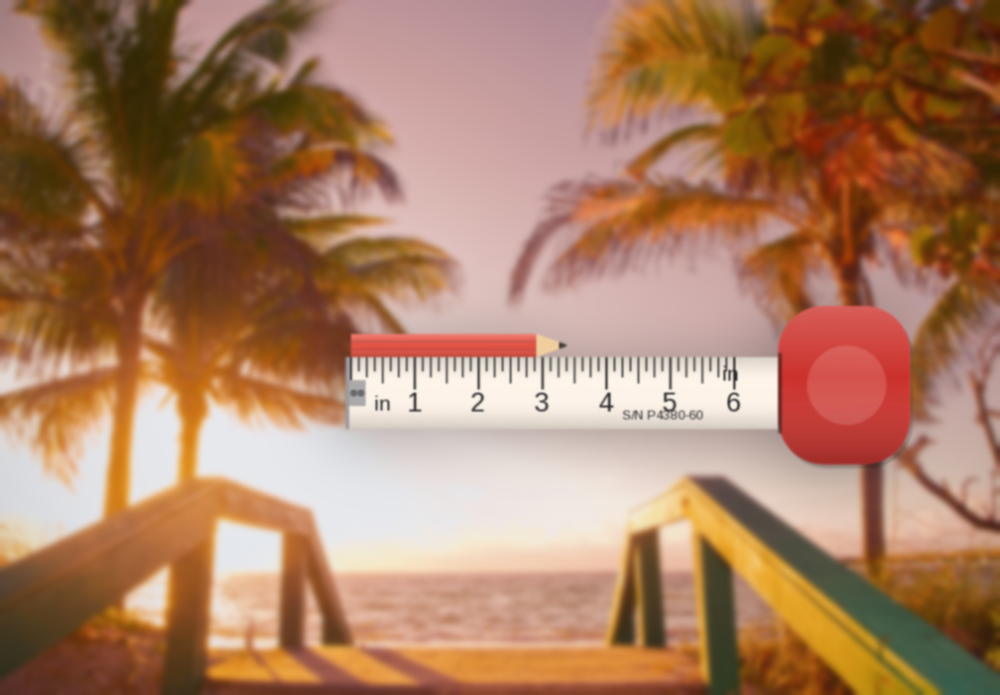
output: 3.375 in
